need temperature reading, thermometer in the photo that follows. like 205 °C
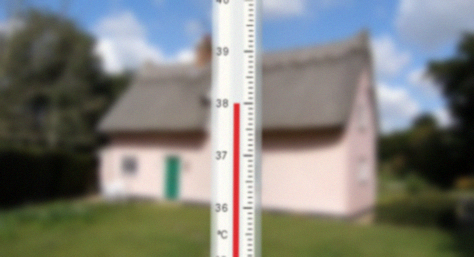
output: 38 °C
